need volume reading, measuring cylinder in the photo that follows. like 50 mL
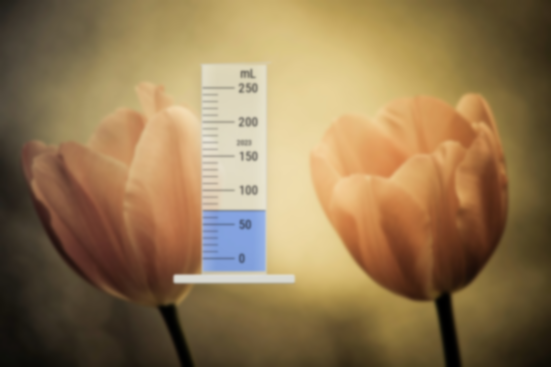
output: 70 mL
